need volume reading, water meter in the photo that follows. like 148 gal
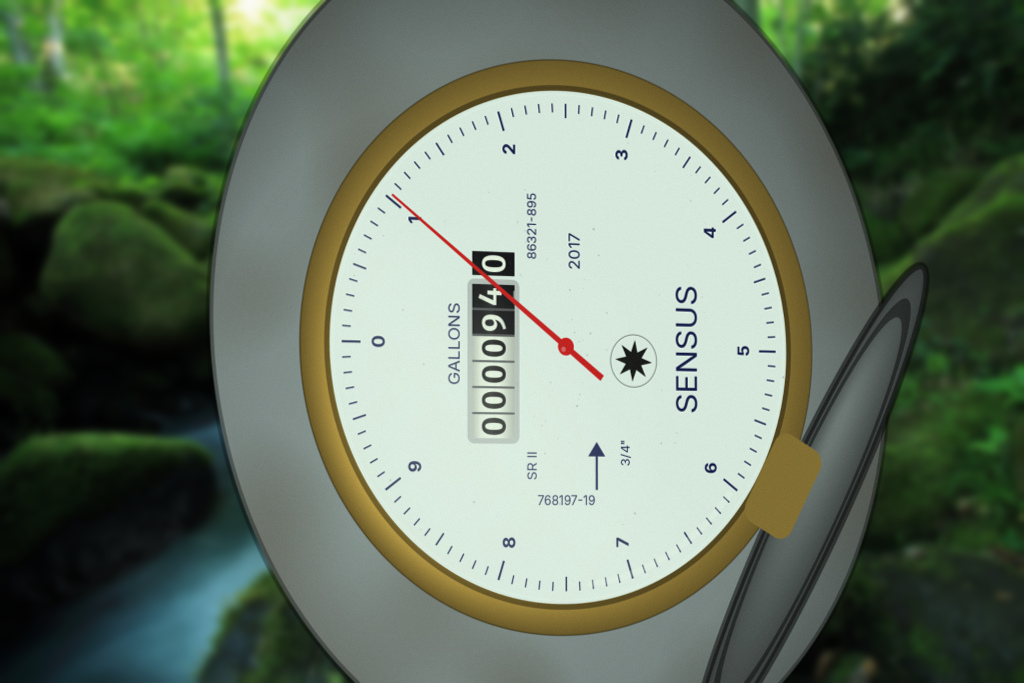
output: 941.0 gal
